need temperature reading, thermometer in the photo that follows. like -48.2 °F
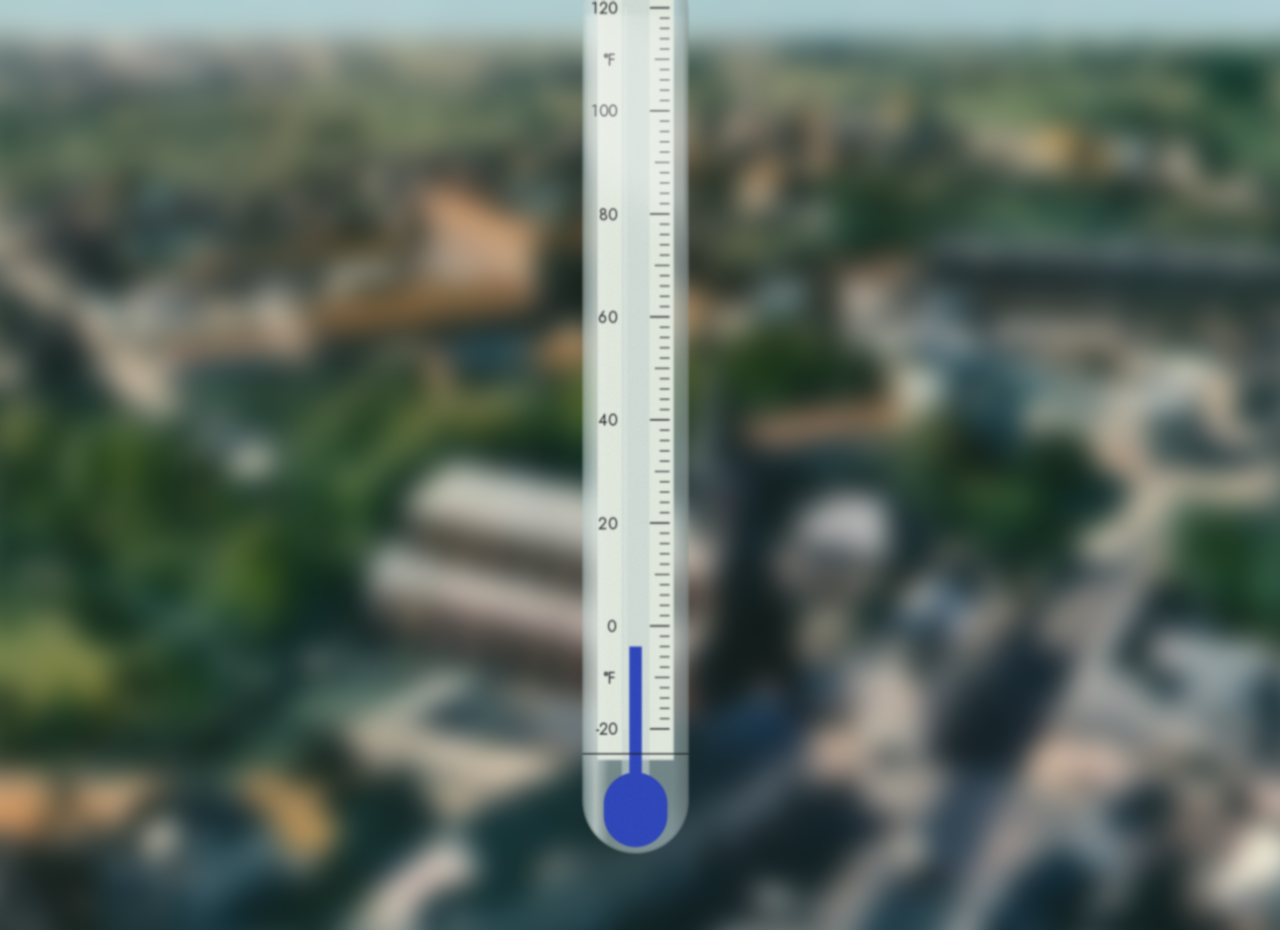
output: -4 °F
